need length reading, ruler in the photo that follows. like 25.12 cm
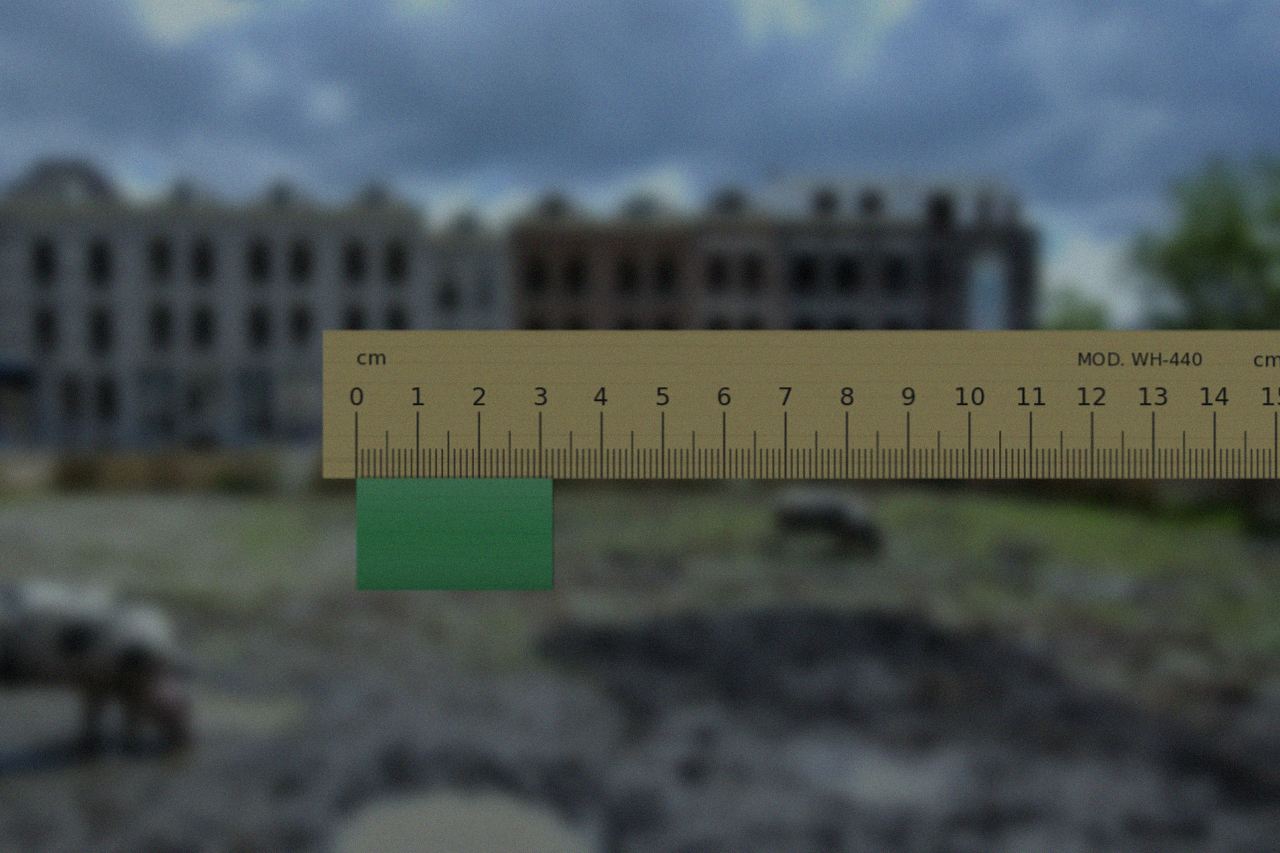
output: 3.2 cm
